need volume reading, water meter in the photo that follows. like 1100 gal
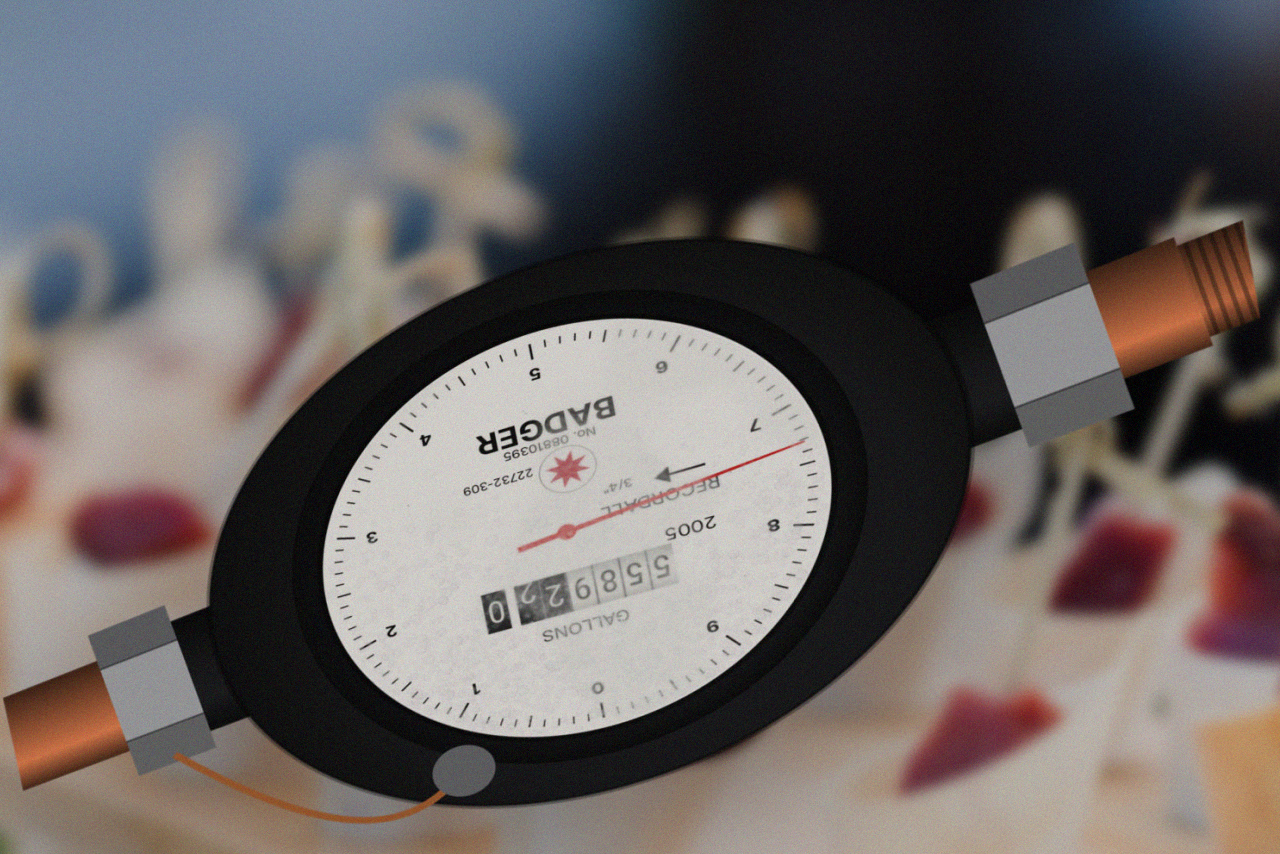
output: 5589217.3 gal
